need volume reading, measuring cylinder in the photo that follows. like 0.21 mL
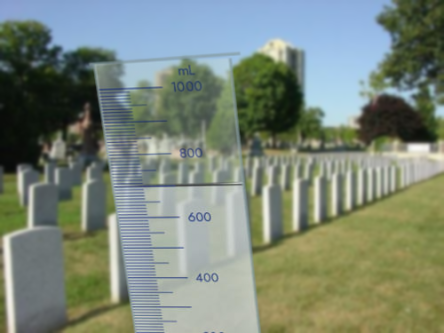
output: 700 mL
